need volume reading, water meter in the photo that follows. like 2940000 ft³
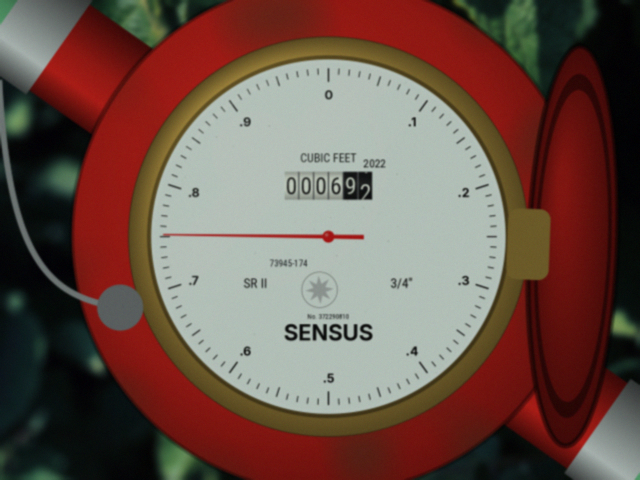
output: 691.75 ft³
